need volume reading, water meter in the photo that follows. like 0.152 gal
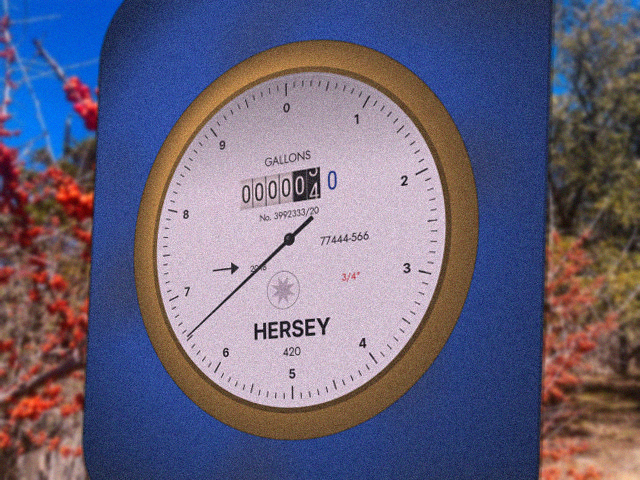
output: 36.5 gal
